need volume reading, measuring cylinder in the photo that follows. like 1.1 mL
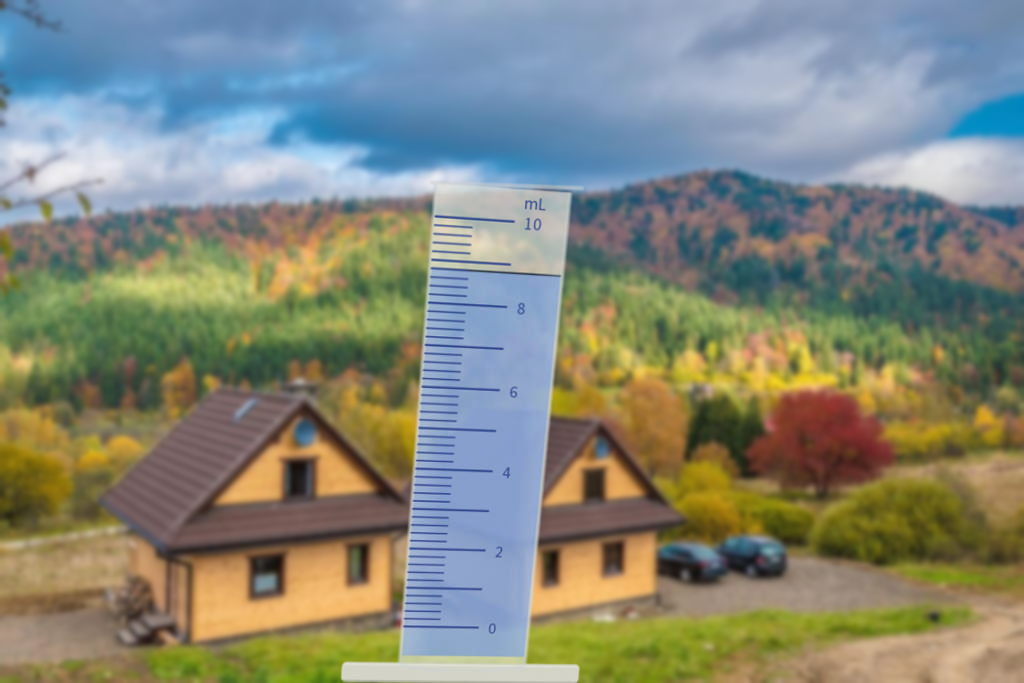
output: 8.8 mL
